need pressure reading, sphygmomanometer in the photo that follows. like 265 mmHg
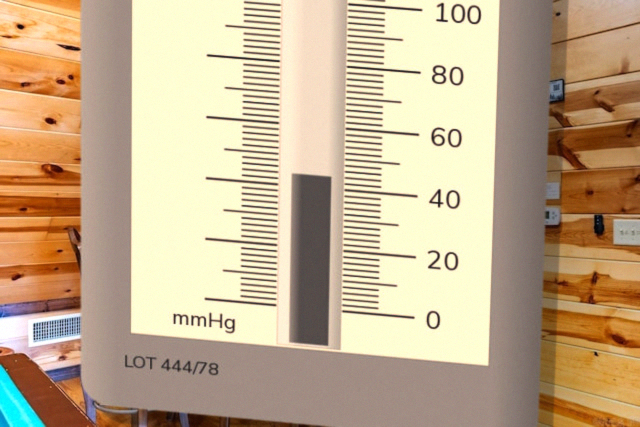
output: 44 mmHg
